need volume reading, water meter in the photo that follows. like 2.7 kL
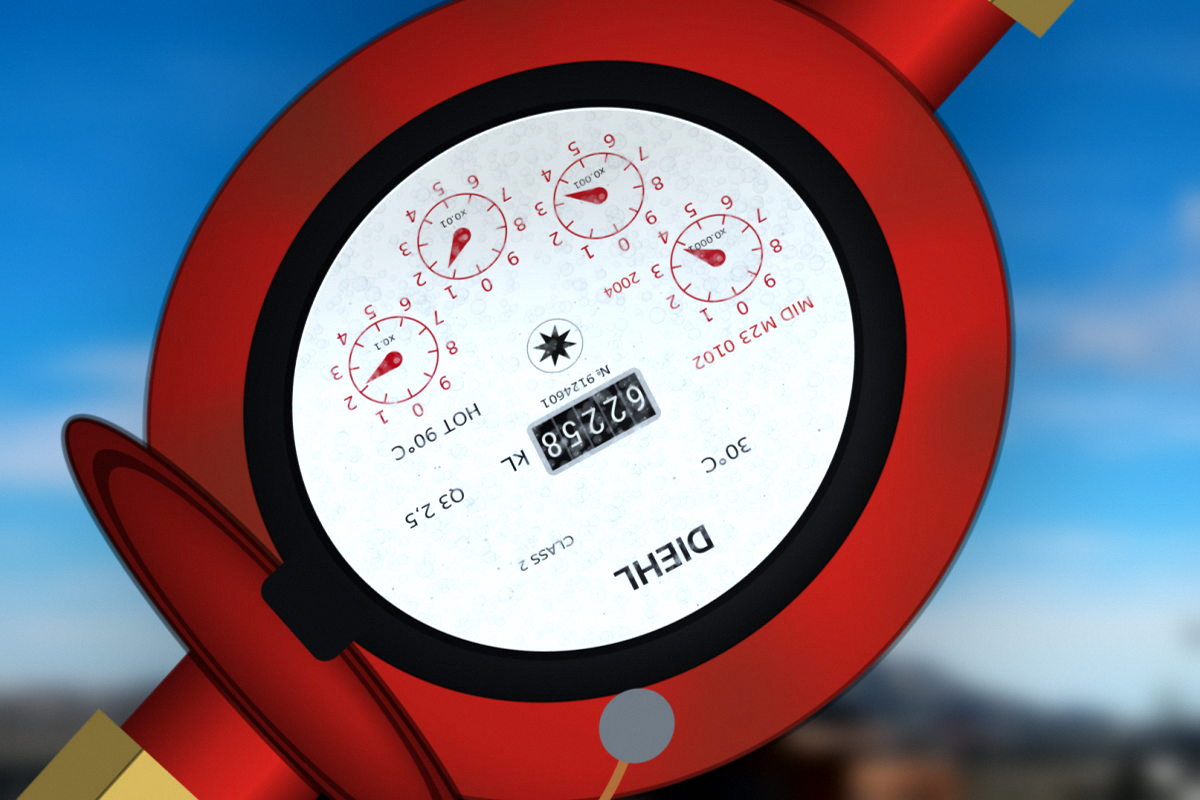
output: 62258.2133 kL
